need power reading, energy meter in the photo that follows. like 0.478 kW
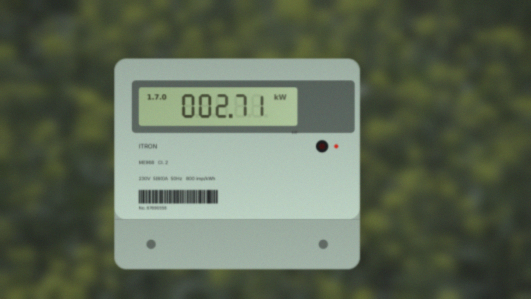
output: 2.71 kW
